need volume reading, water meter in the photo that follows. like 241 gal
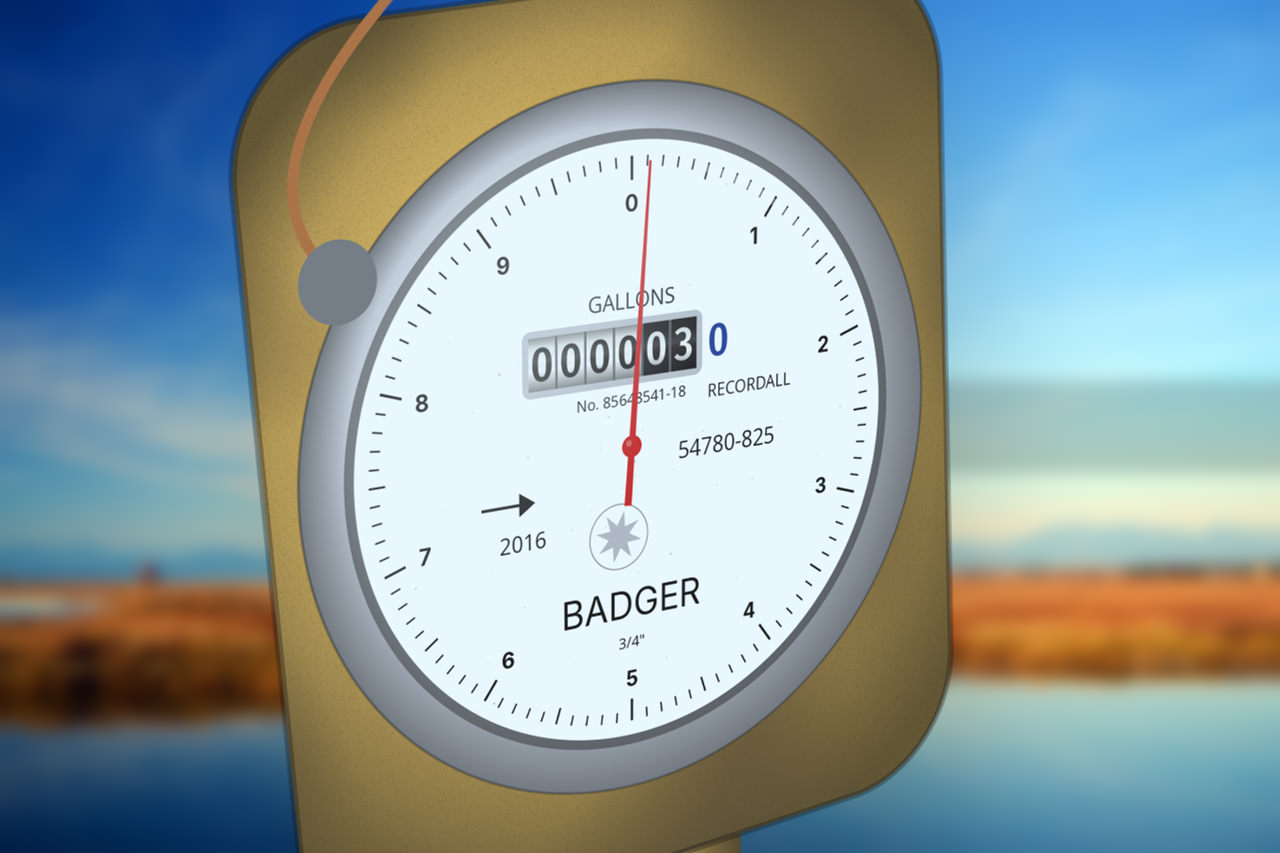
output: 30.1 gal
